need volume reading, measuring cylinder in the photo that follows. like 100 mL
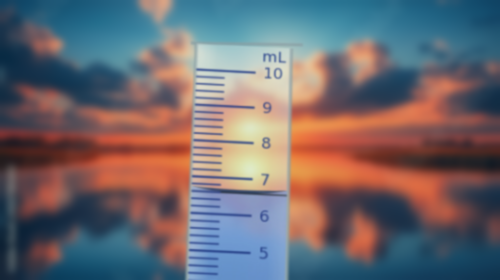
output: 6.6 mL
